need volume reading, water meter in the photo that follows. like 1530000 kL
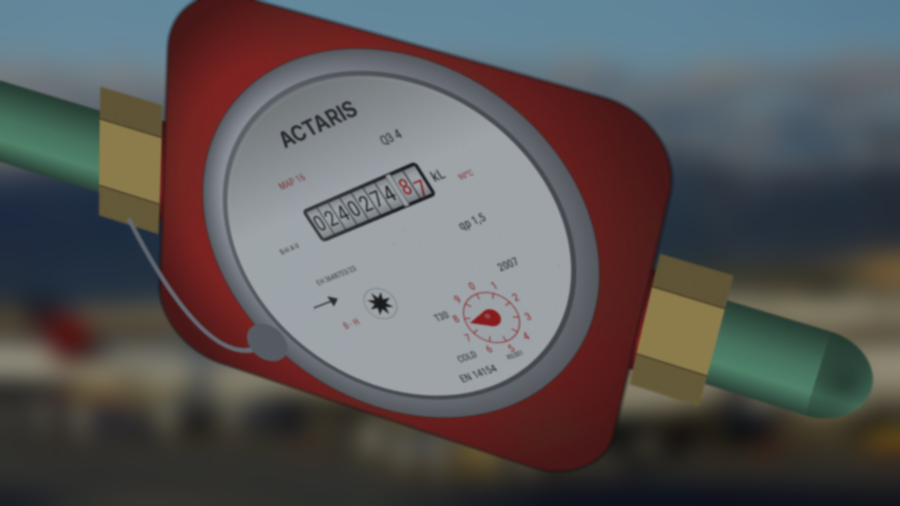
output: 240274.867 kL
